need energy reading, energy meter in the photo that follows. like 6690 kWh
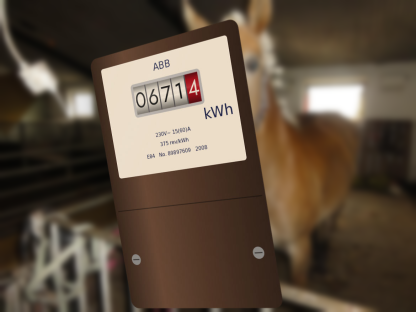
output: 671.4 kWh
